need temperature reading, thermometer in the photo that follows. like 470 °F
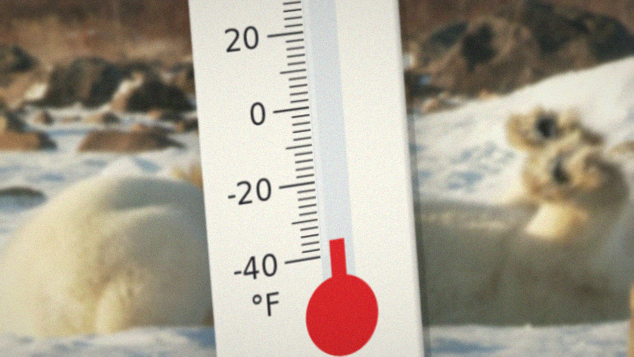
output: -36 °F
